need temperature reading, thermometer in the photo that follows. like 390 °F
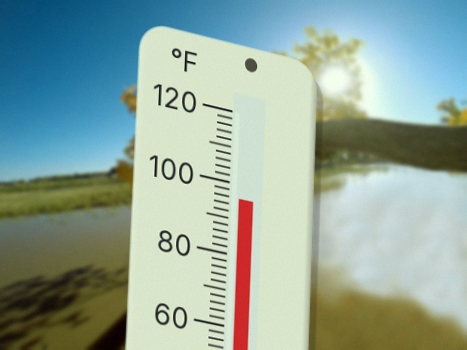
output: 96 °F
